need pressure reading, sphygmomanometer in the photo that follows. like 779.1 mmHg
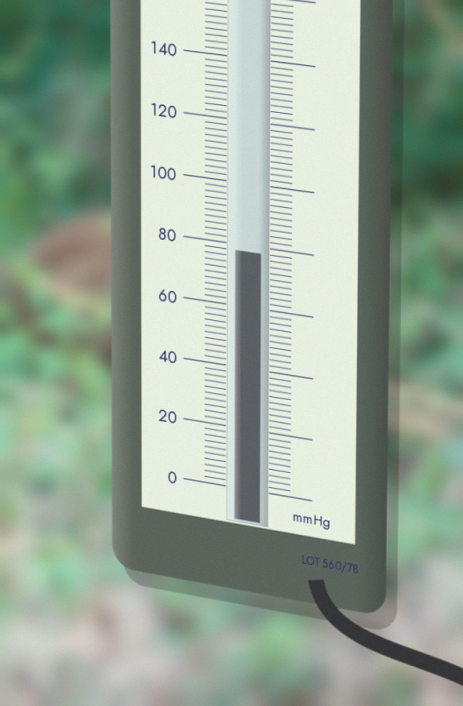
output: 78 mmHg
